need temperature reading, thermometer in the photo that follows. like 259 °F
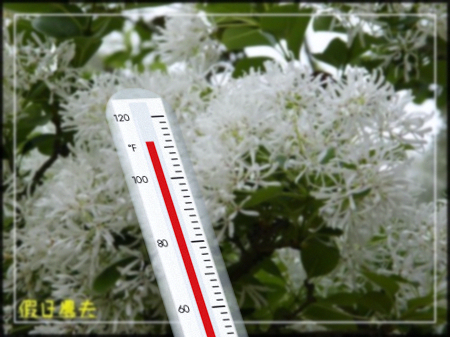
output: 112 °F
